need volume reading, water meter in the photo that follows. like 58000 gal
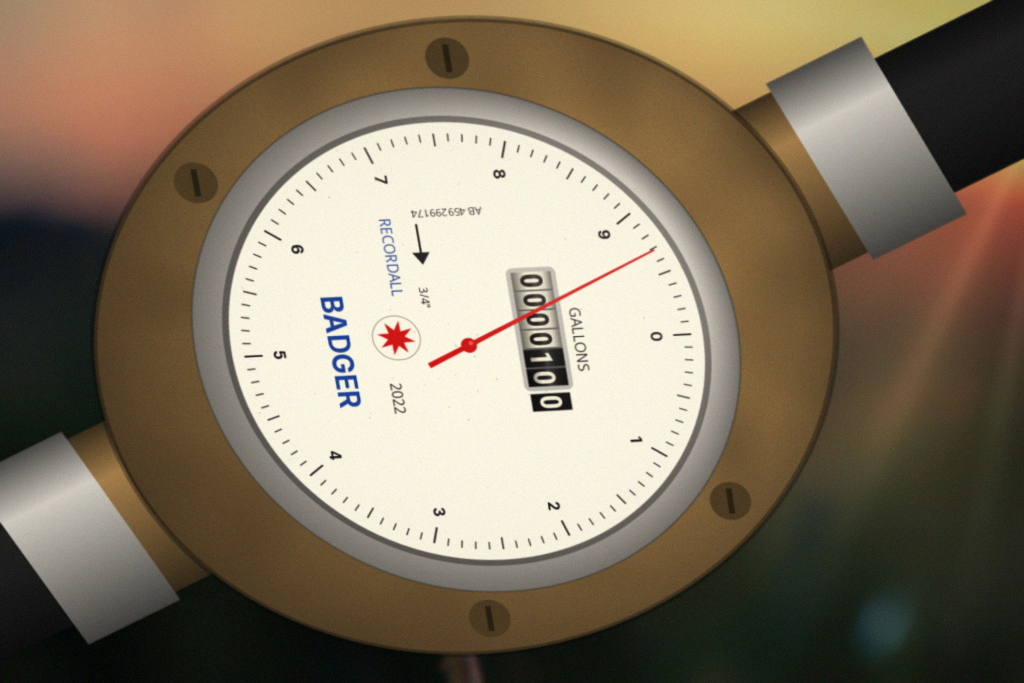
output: 99.3 gal
